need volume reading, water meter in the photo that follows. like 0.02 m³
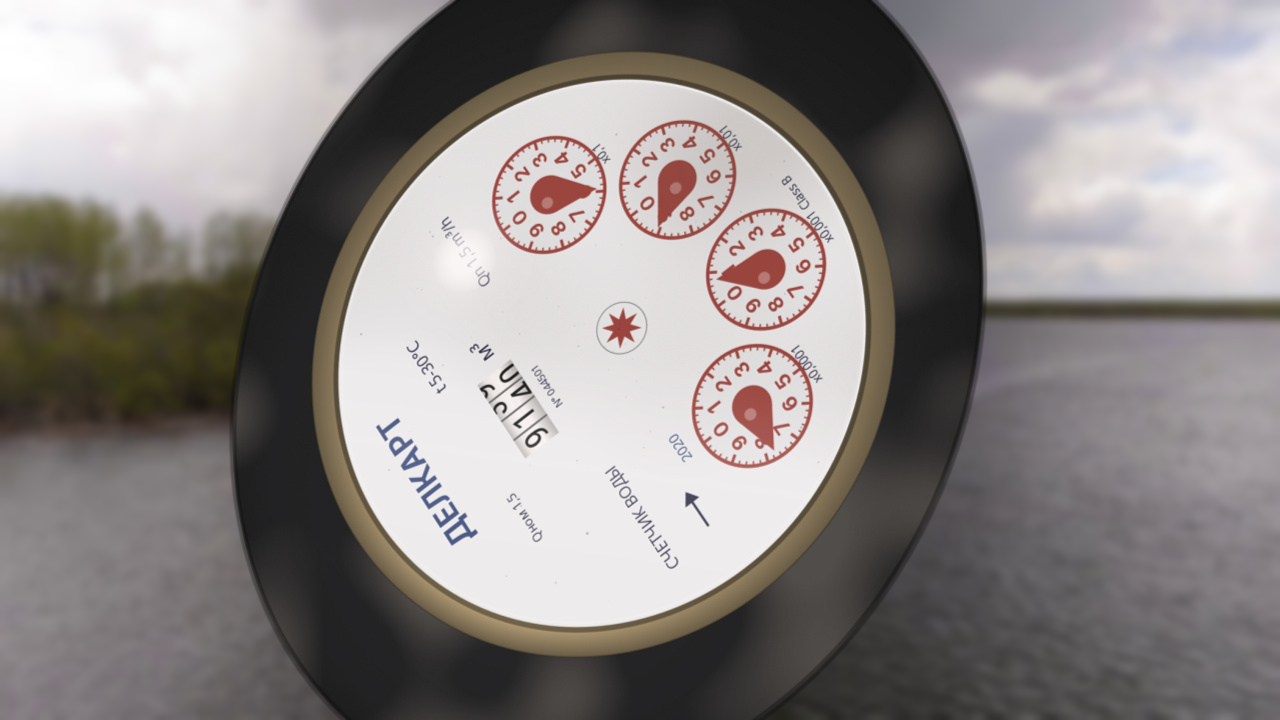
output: 9139.5907 m³
